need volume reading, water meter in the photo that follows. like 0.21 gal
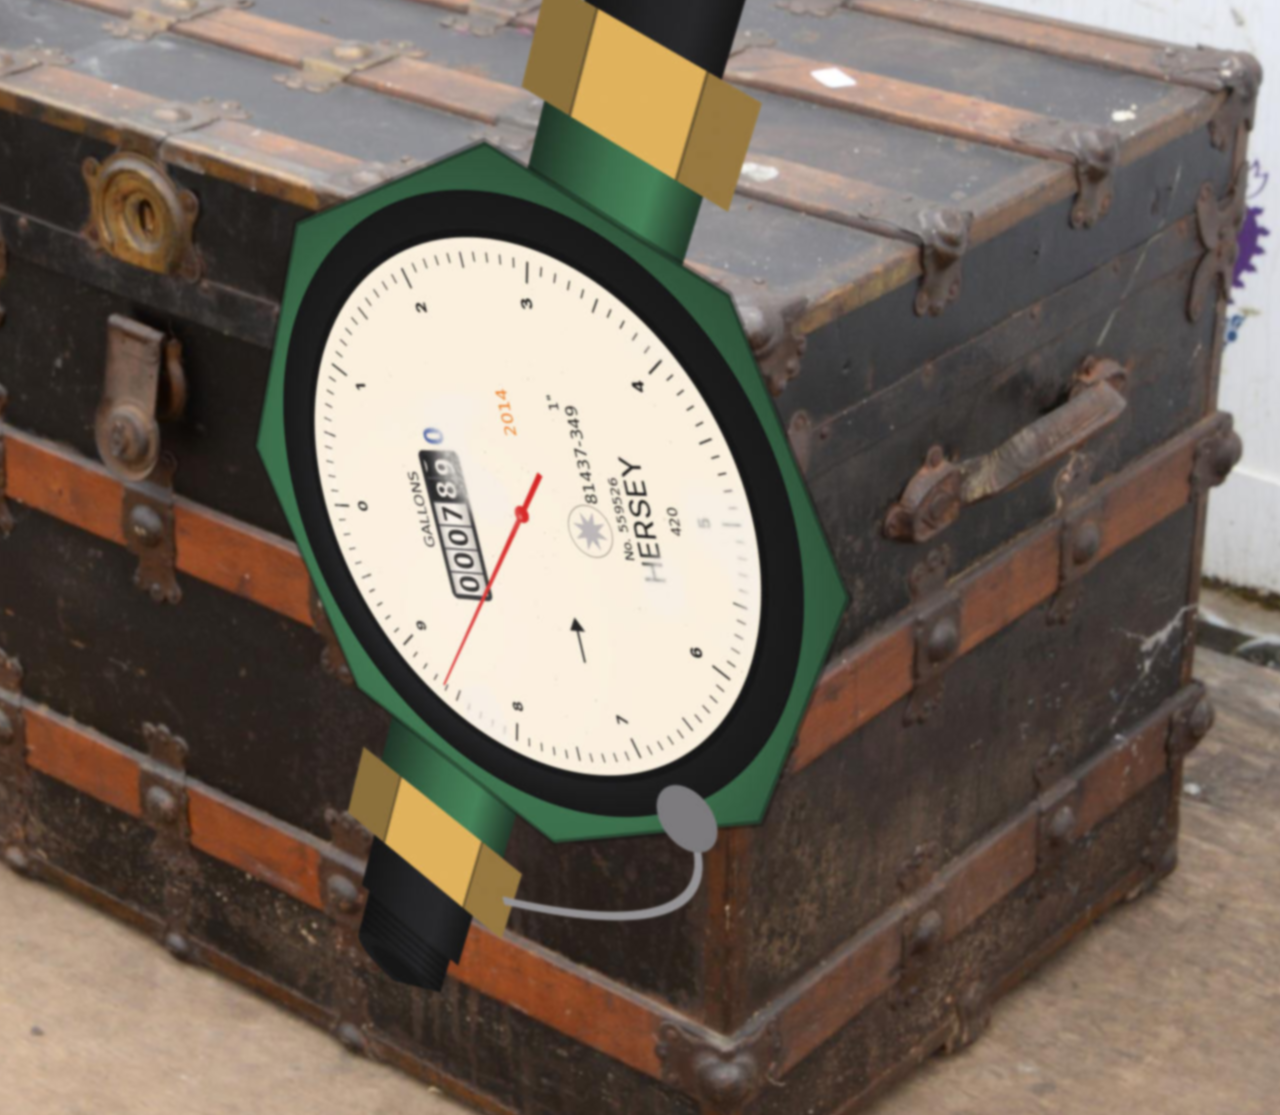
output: 7888.6 gal
